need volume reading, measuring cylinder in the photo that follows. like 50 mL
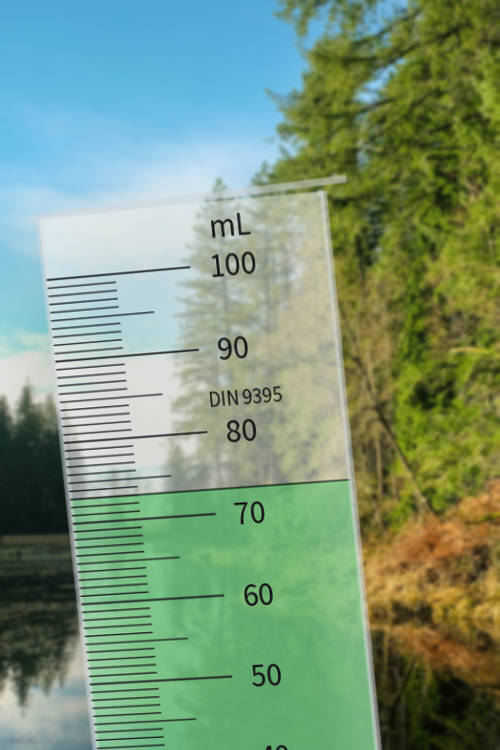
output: 73 mL
